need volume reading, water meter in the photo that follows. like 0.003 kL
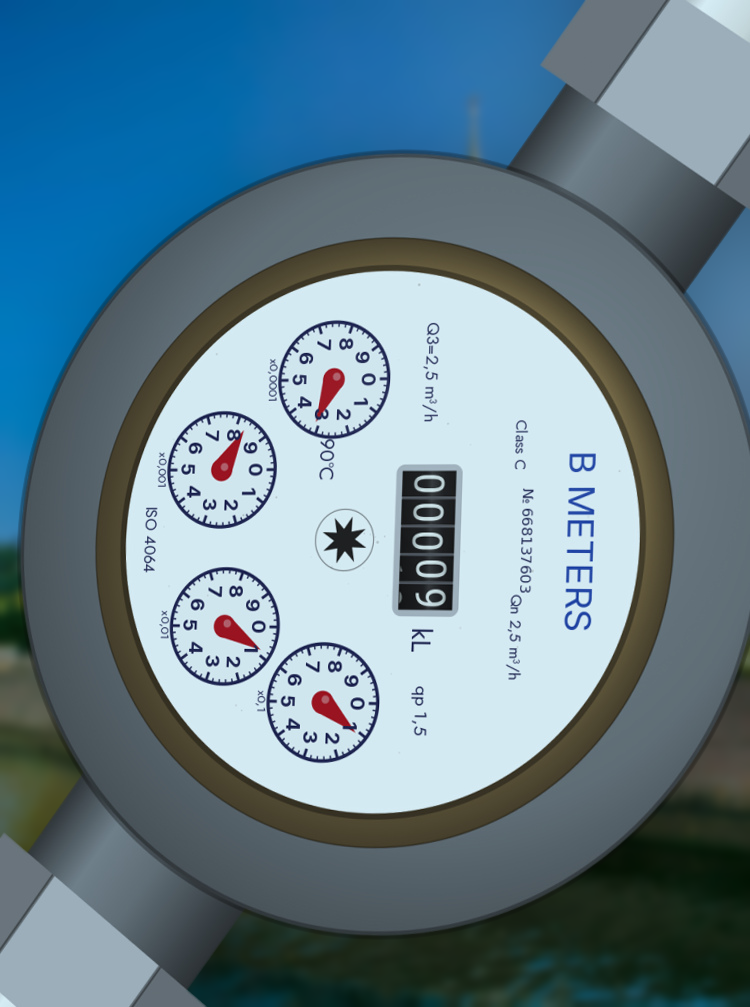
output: 9.1083 kL
